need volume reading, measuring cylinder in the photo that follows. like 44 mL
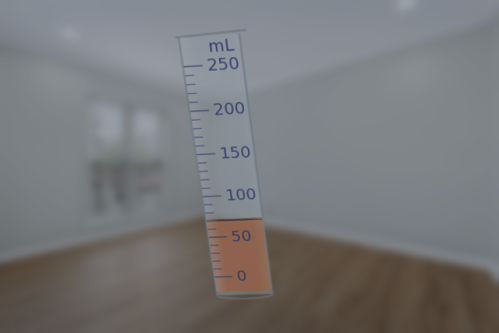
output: 70 mL
